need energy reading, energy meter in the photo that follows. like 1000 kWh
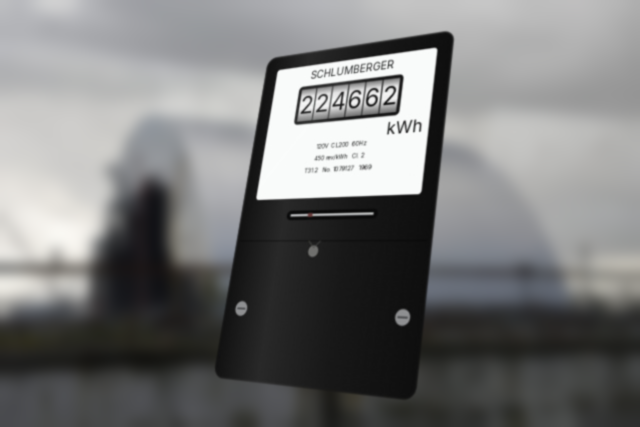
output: 224662 kWh
